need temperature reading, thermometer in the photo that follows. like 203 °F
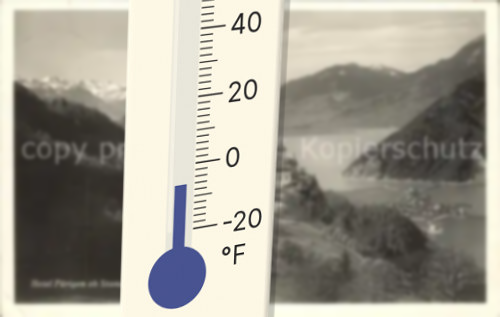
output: -6 °F
